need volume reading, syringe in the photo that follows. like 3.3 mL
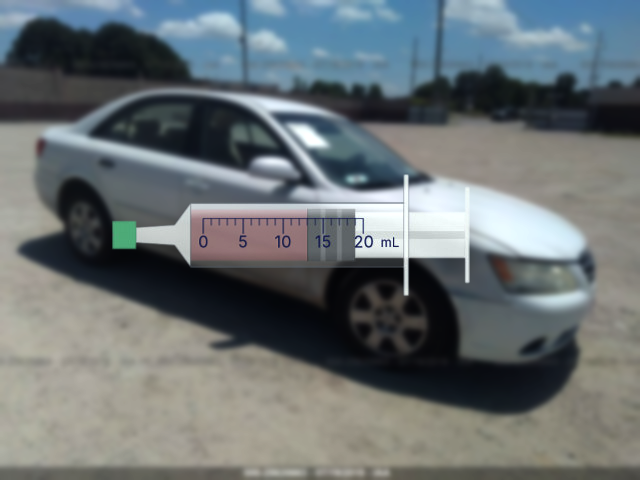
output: 13 mL
